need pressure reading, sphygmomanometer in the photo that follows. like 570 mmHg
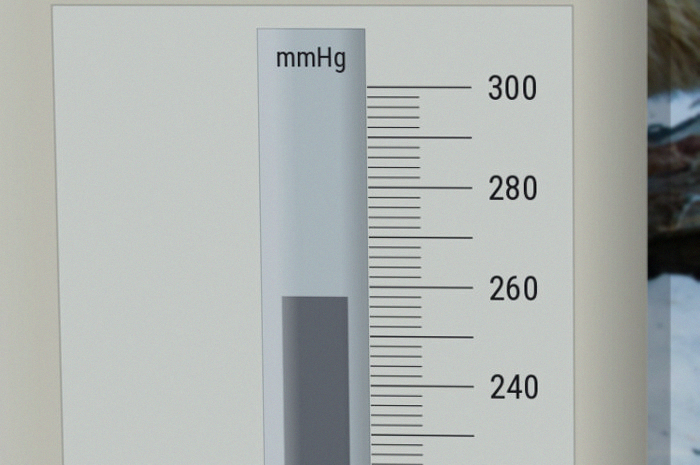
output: 258 mmHg
